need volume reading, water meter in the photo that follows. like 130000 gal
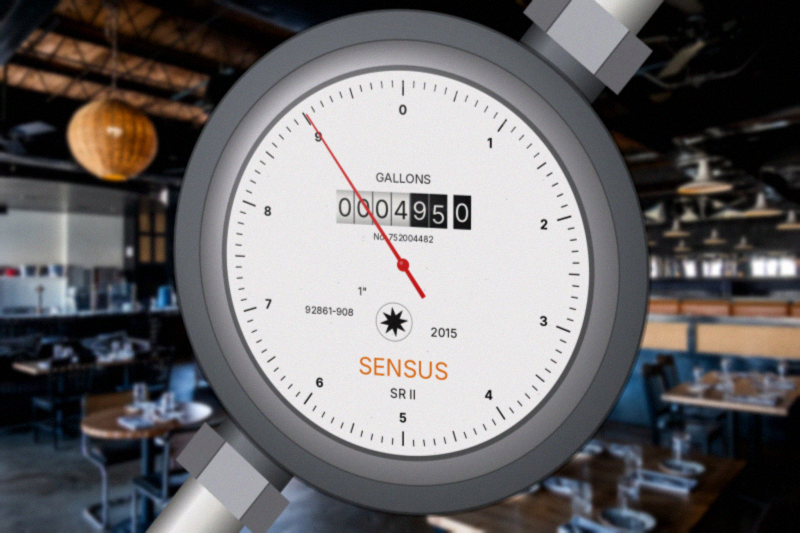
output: 4949.0 gal
